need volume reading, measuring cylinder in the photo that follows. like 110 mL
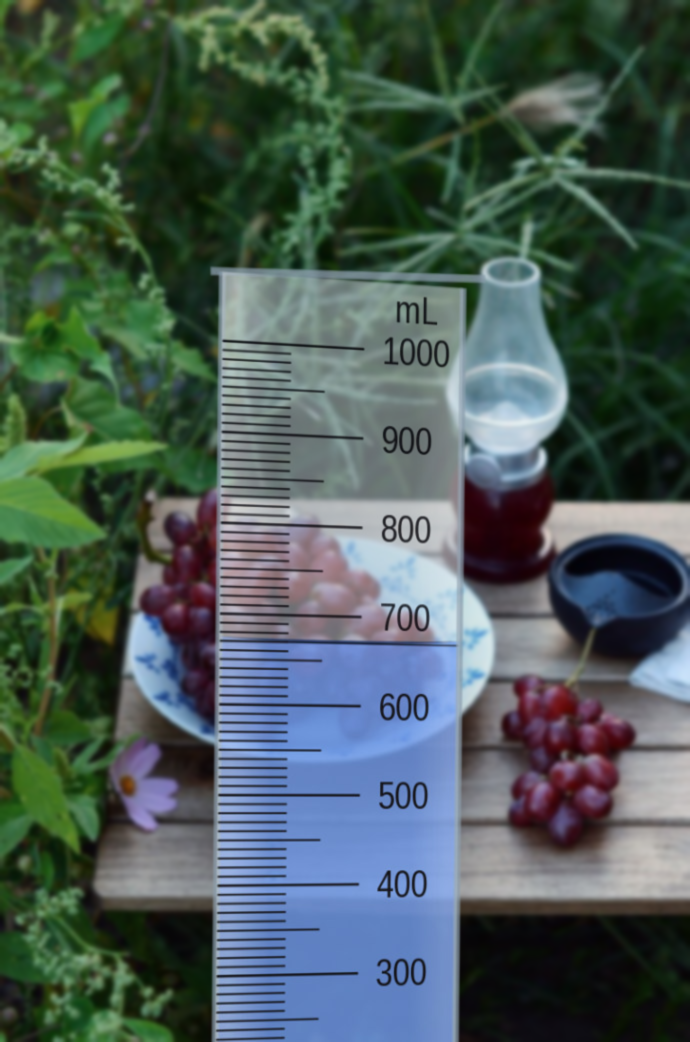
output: 670 mL
